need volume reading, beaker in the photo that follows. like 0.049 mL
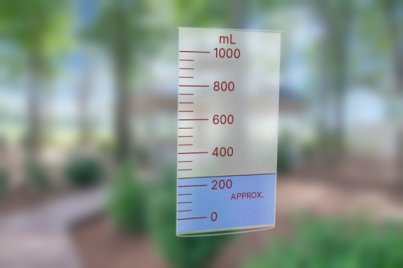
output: 250 mL
